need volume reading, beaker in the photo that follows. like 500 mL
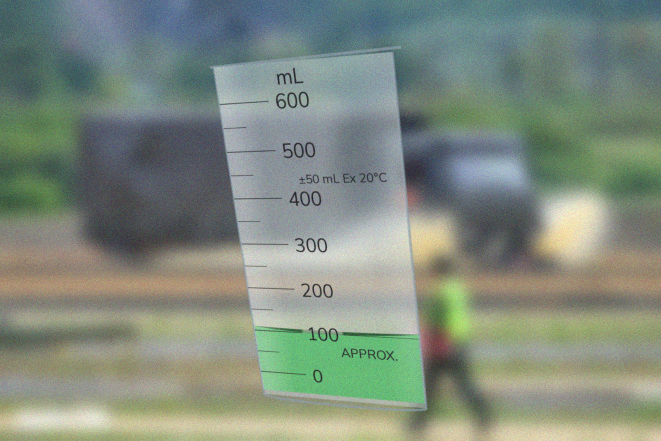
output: 100 mL
